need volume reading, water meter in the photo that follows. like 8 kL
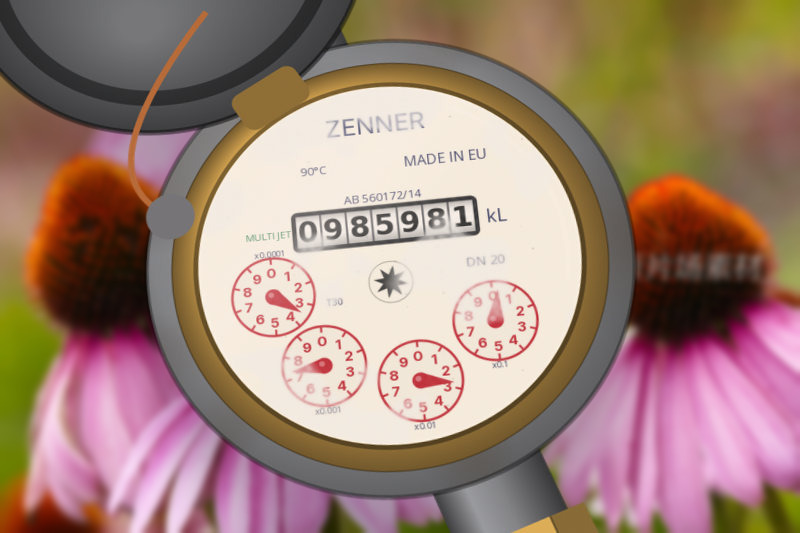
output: 985981.0273 kL
